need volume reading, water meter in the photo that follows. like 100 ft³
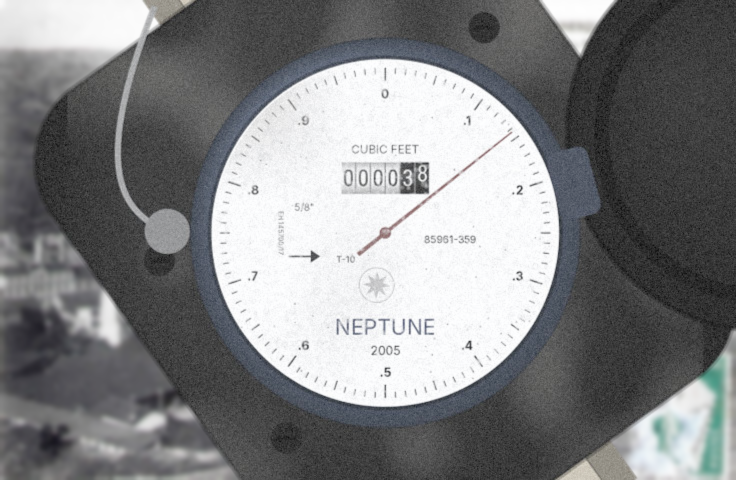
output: 38.14 ft³
